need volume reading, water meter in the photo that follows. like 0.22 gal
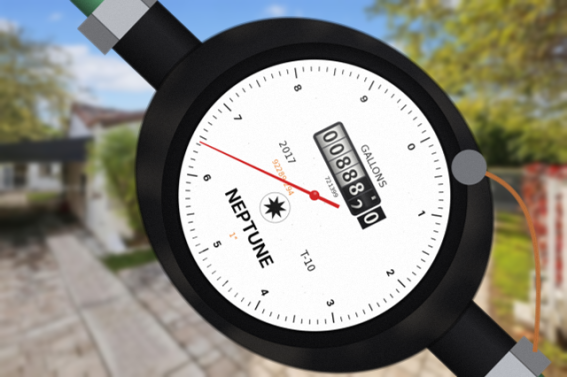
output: 88816.4 gal
